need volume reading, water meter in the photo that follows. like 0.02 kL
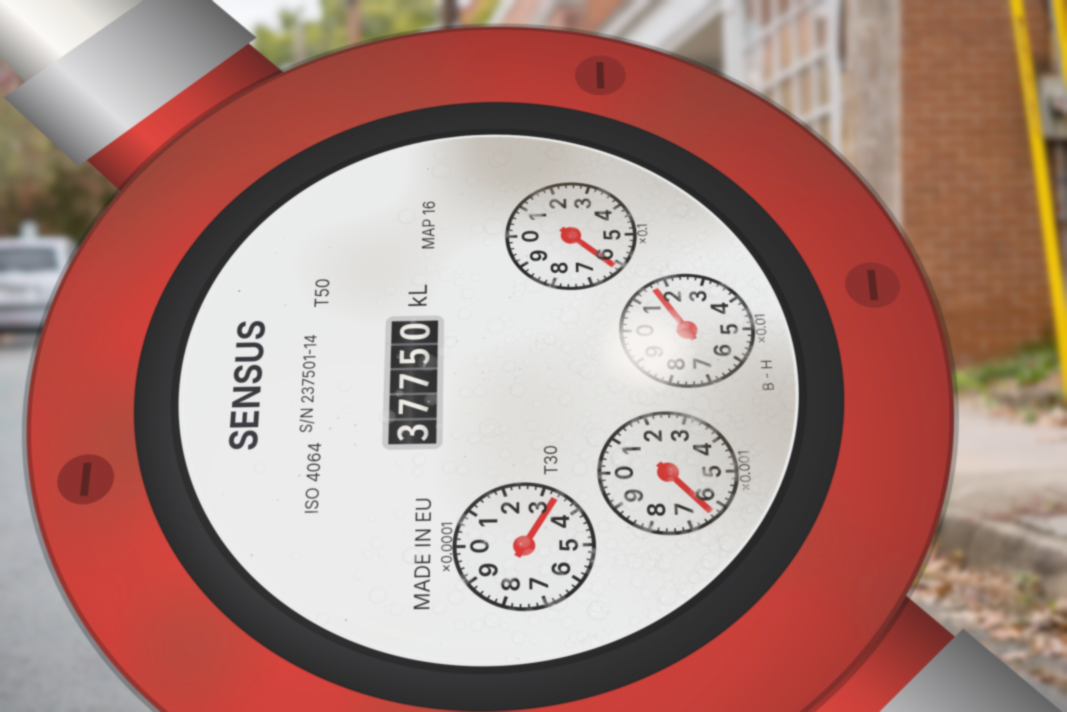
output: 37750.6163 kL
